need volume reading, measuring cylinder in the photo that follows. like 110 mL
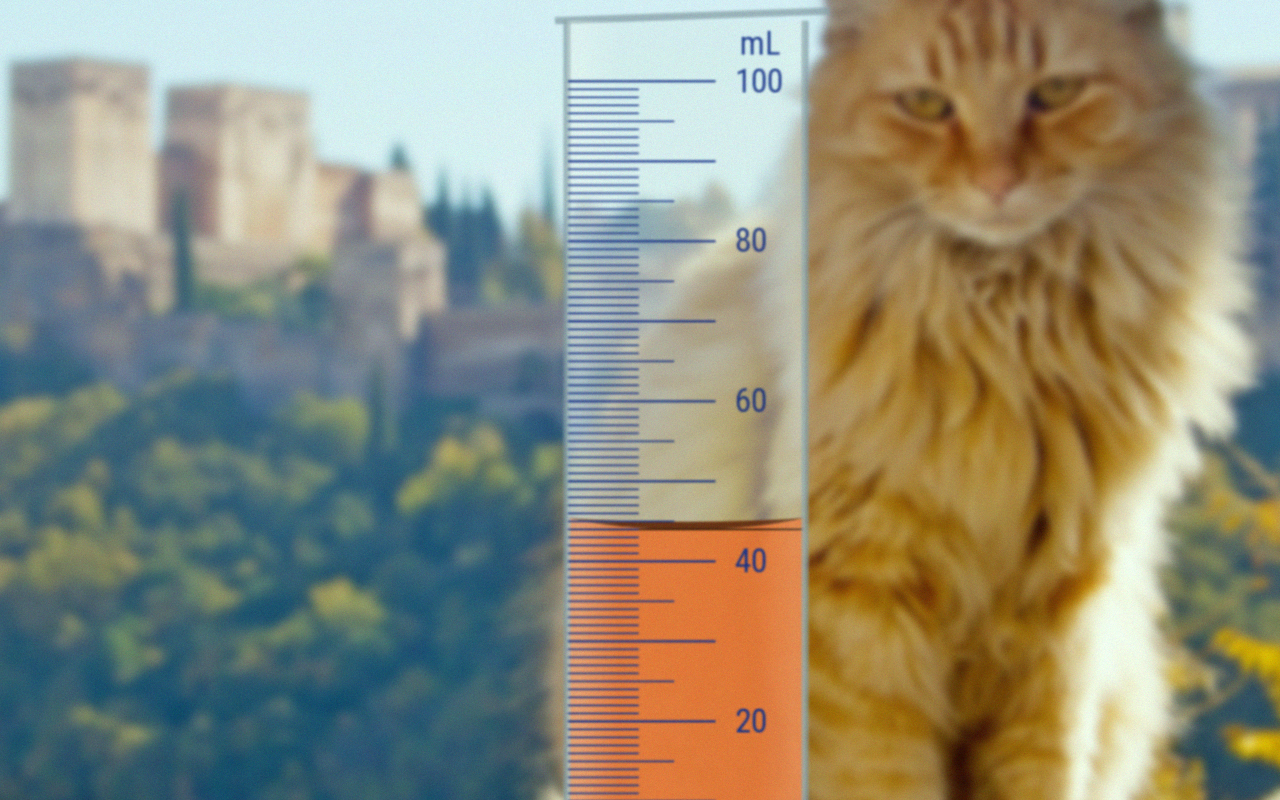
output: 44 mL
